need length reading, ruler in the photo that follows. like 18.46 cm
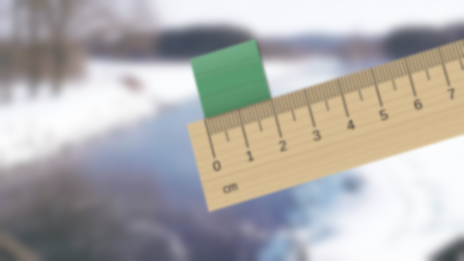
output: 2 cm
